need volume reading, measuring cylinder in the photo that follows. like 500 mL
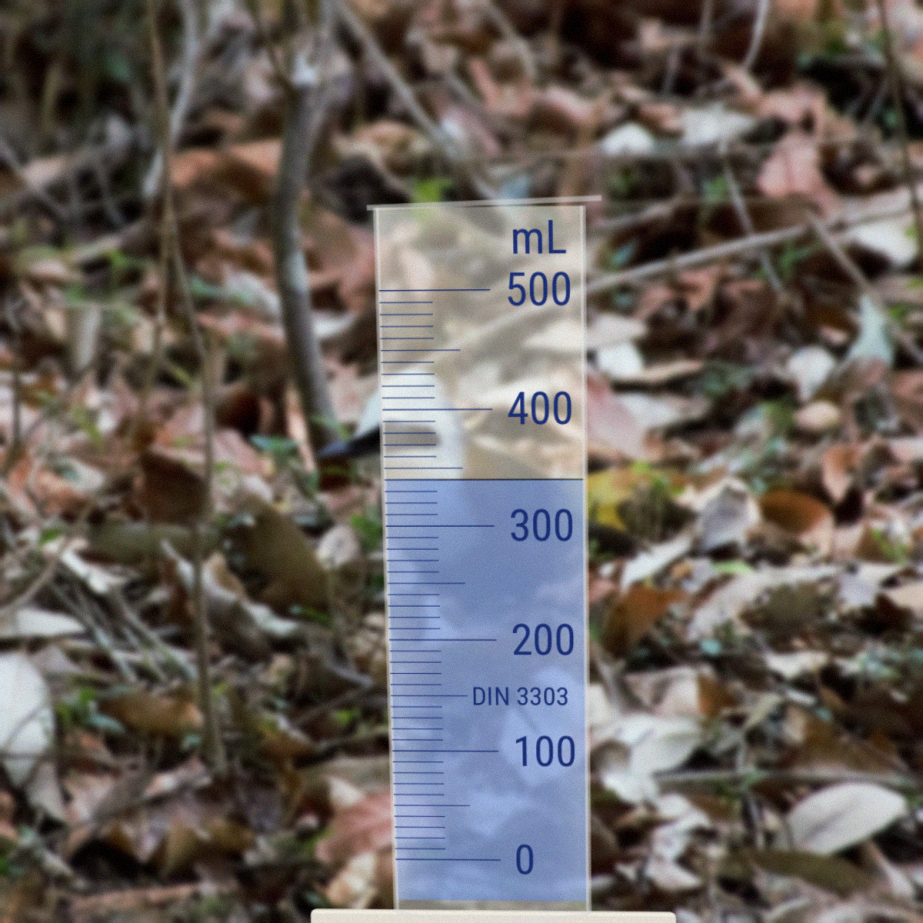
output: 340 mL
